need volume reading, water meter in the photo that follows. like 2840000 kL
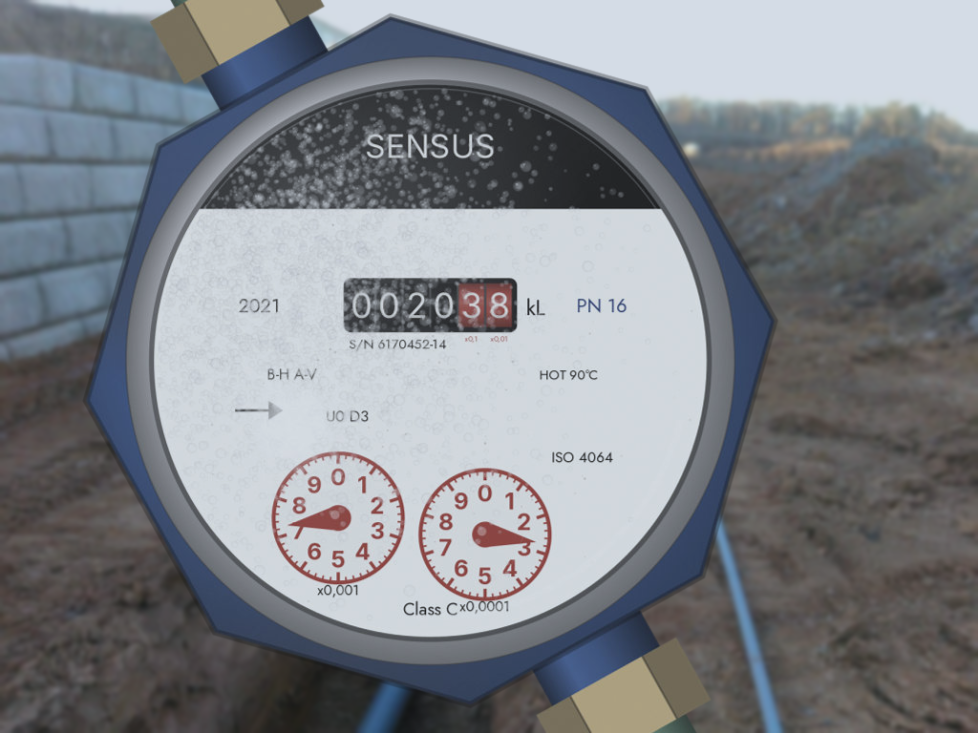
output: 20.3872 kL
